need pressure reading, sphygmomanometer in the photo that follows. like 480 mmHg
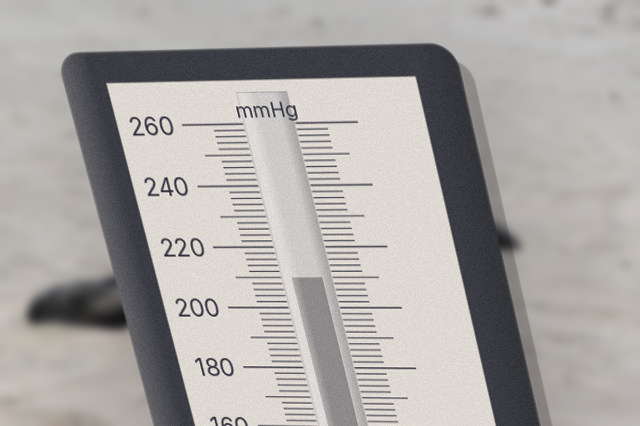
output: 210 mmHg
